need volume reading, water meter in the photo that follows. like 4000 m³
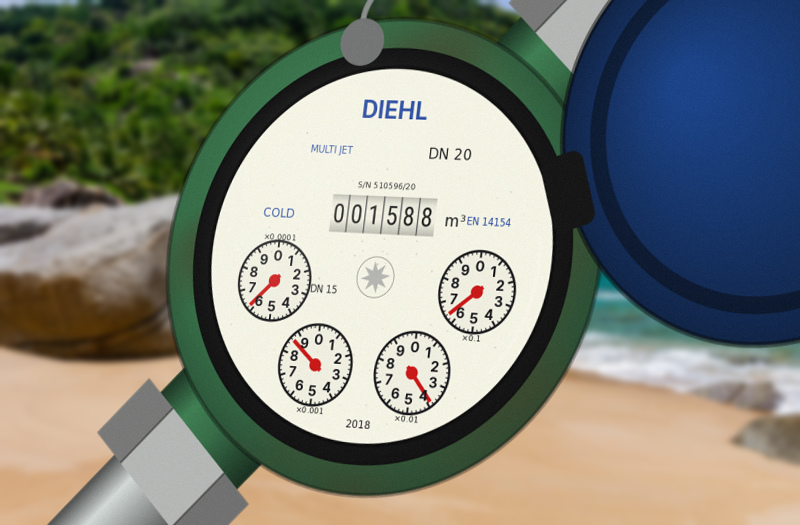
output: 1588.6386 m³
